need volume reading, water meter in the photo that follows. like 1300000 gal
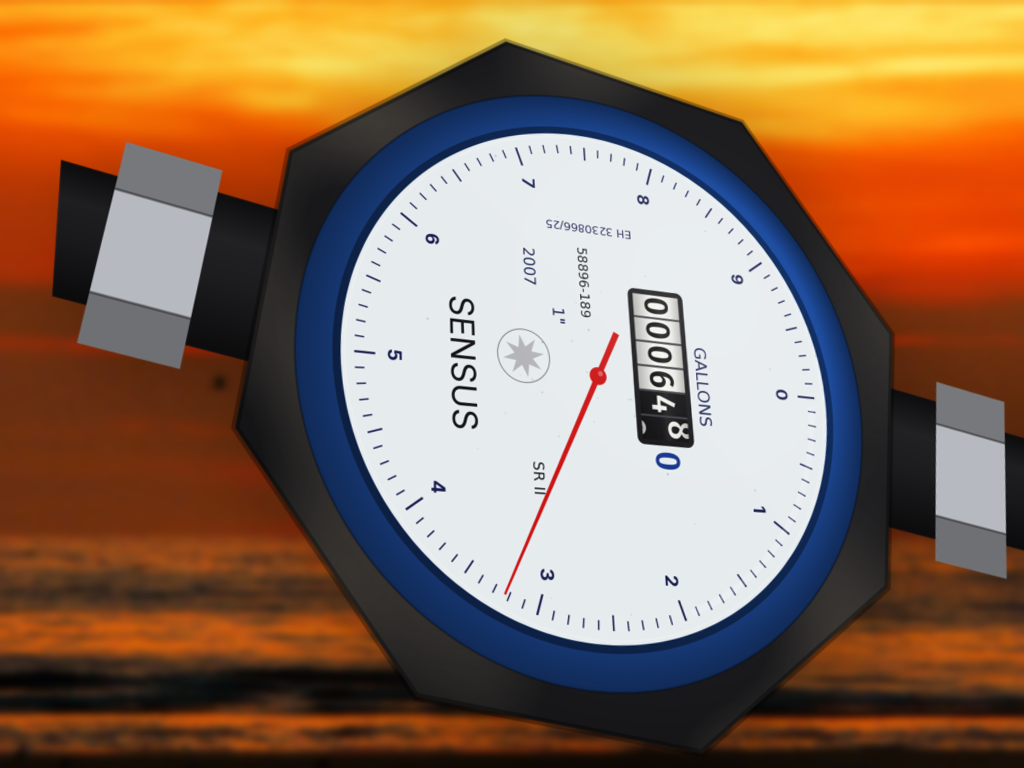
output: 6483.2 gal
